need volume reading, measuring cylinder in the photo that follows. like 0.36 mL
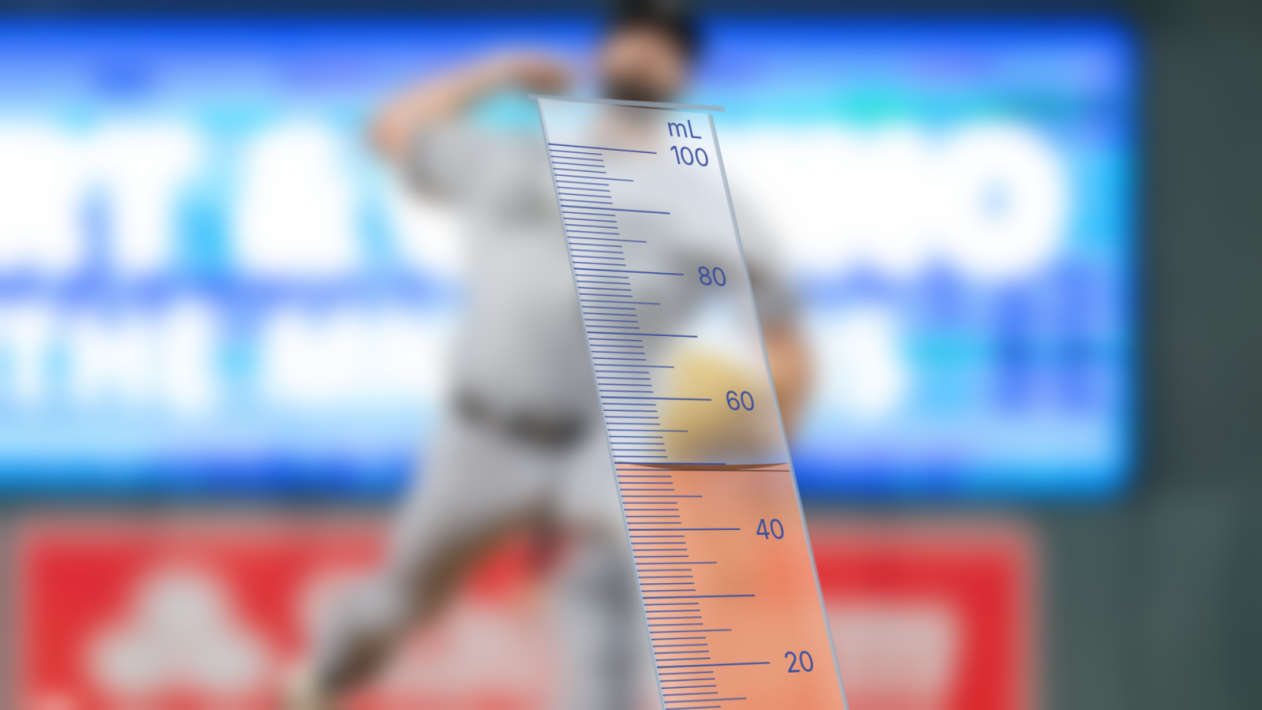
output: 49 mL
